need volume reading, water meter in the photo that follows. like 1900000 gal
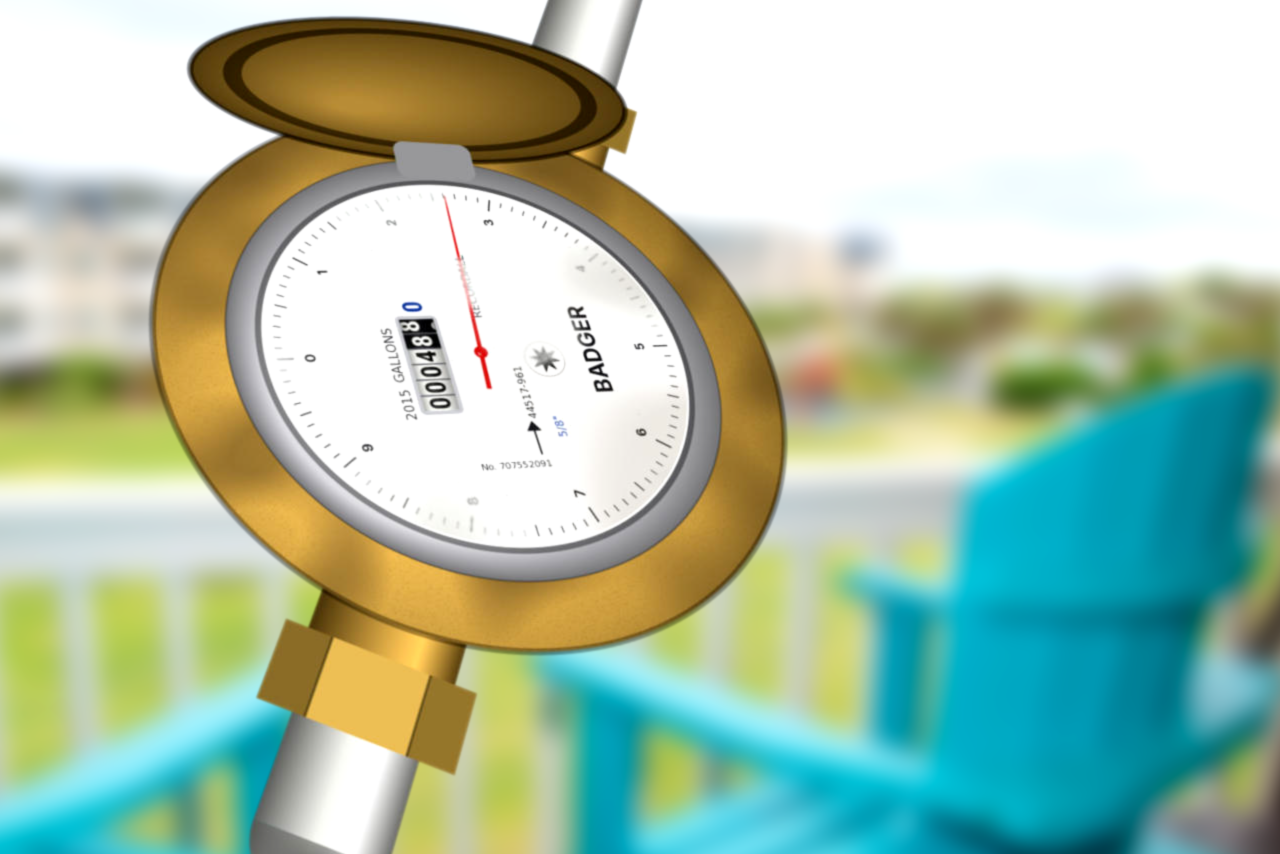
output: 4882.6 gal
